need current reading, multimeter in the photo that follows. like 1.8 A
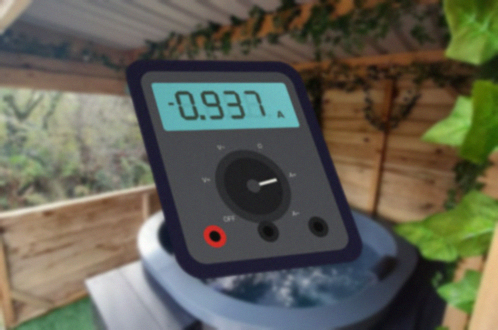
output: -0.937 A
